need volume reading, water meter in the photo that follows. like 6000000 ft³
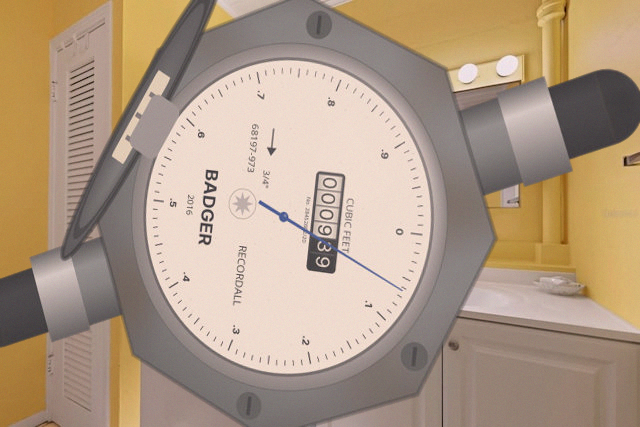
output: 939.06 ft³
